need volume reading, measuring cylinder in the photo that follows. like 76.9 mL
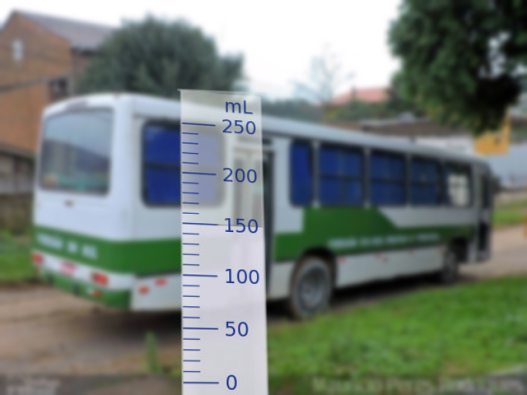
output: 150 mL
